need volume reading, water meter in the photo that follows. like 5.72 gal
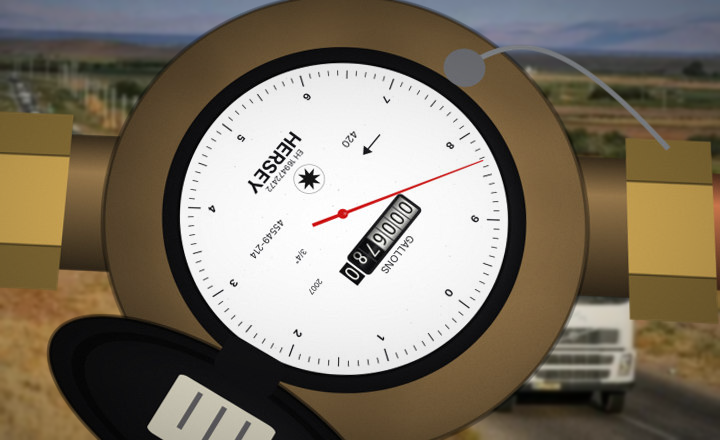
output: 6778.3 gal
